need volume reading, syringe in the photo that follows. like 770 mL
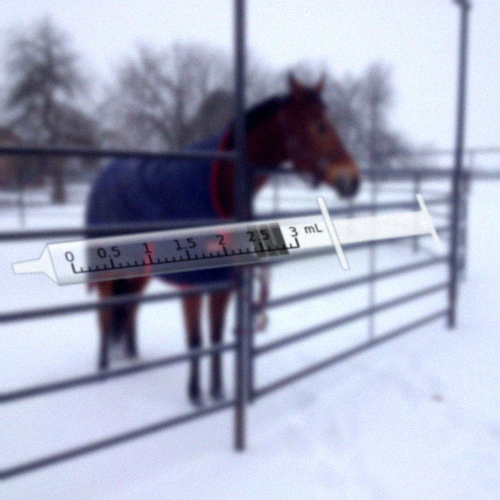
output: 2.4 mL
